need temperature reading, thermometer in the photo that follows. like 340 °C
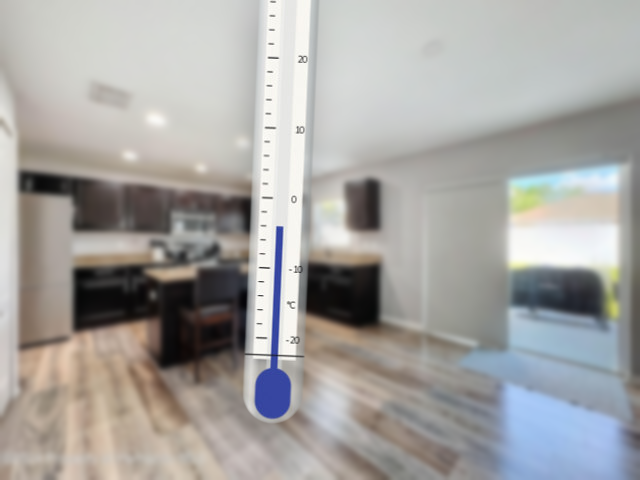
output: -4 °C
